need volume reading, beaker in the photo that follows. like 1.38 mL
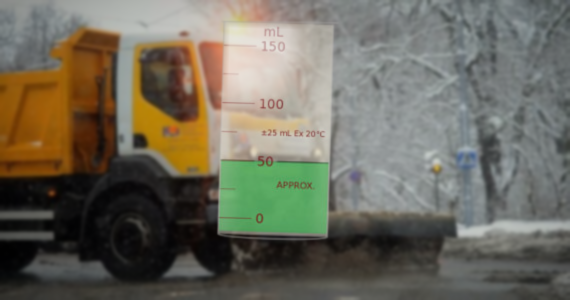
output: 50 mL
